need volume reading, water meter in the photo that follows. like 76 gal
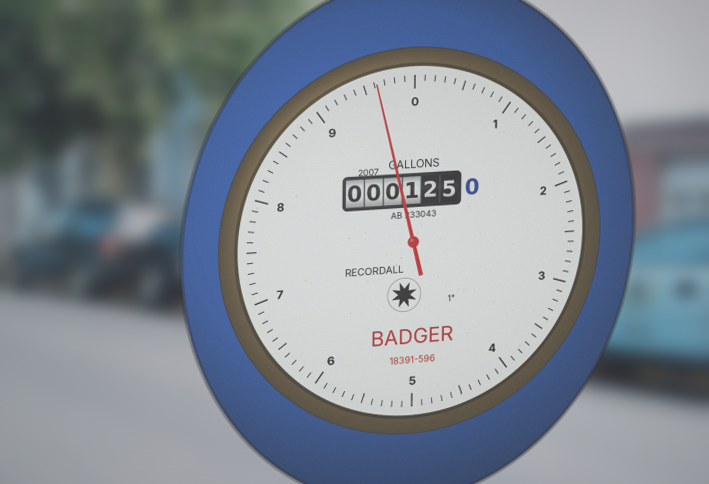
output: 1249.6 gal
